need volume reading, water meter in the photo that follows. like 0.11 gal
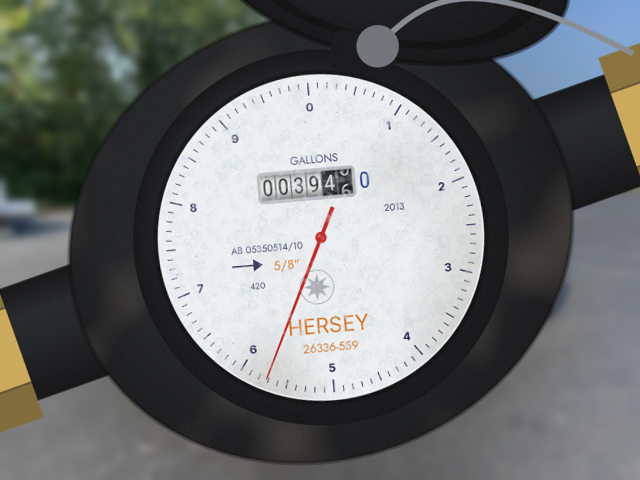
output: 39455.7 gal
